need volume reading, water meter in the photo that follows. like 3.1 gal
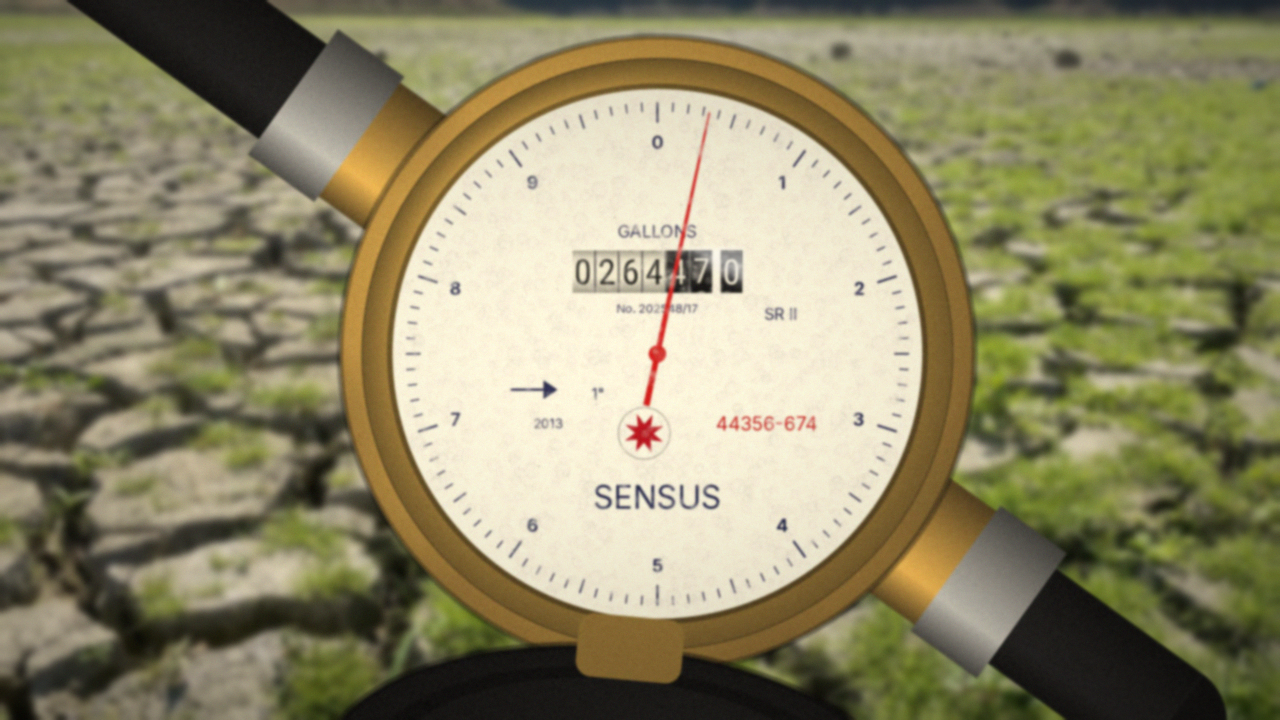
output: 264470.3 gal
